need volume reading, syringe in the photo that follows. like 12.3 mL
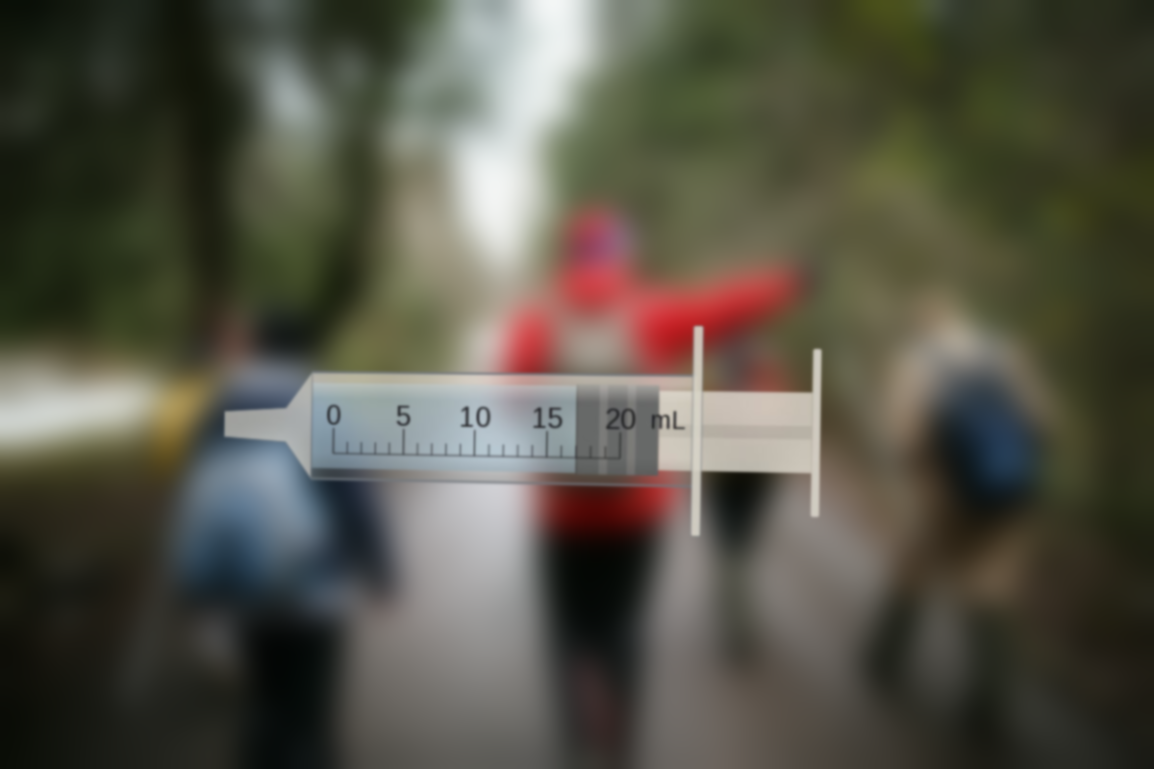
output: 17 mL
